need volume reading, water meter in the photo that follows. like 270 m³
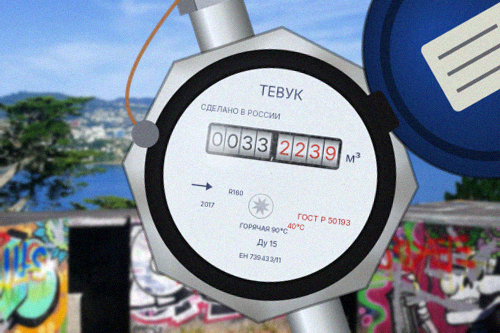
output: 33.2239 m³
